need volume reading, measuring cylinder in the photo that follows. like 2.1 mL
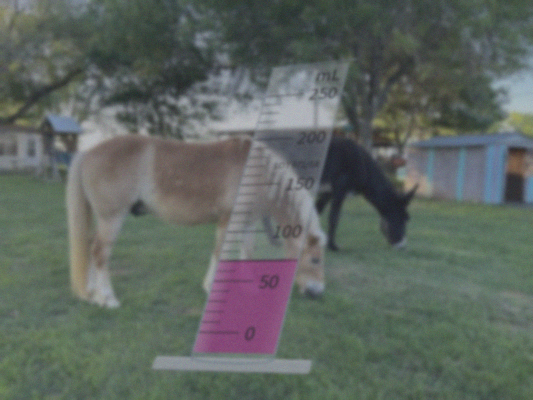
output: 70 mL
